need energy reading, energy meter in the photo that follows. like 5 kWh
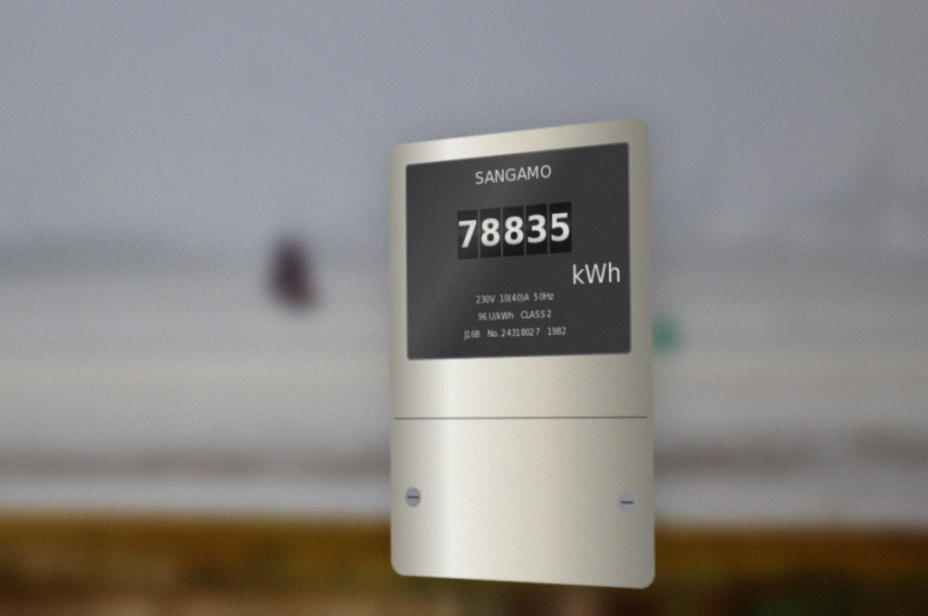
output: 78835 kWh
